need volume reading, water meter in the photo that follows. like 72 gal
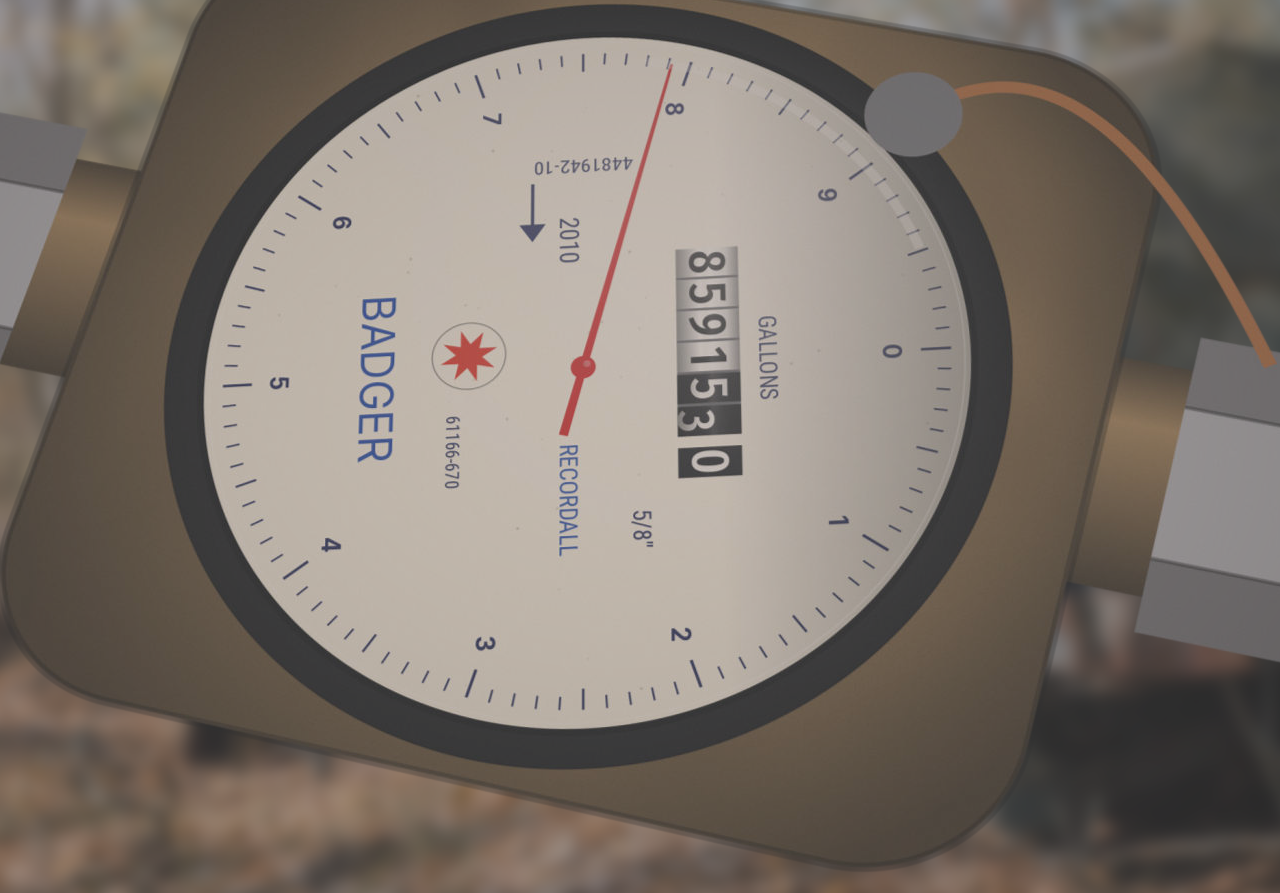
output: 8591527.9 gal
